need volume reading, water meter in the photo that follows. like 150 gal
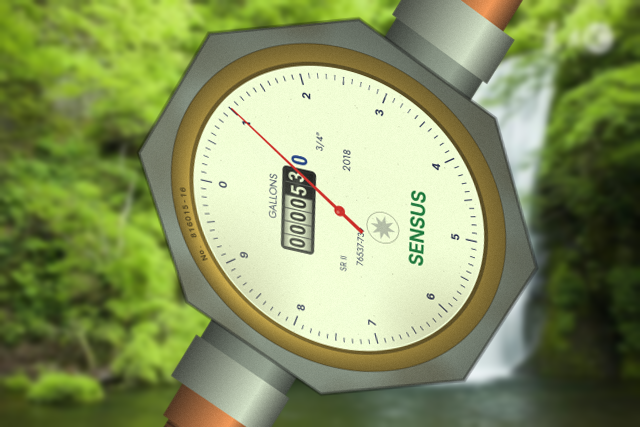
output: 531.0 gal
